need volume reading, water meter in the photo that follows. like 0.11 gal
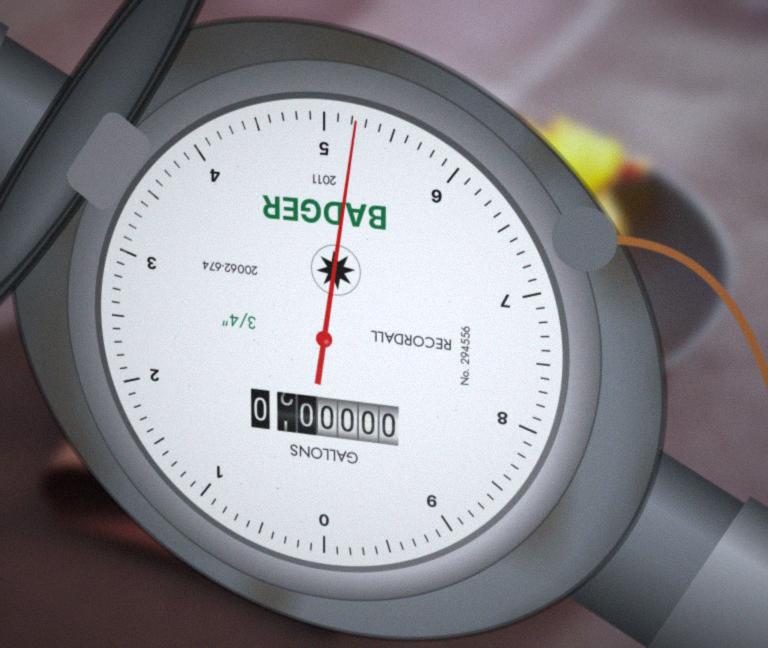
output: 15.2 gal
